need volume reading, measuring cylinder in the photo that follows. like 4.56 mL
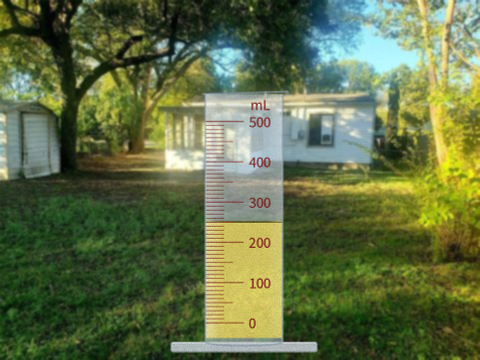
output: 250 mL
